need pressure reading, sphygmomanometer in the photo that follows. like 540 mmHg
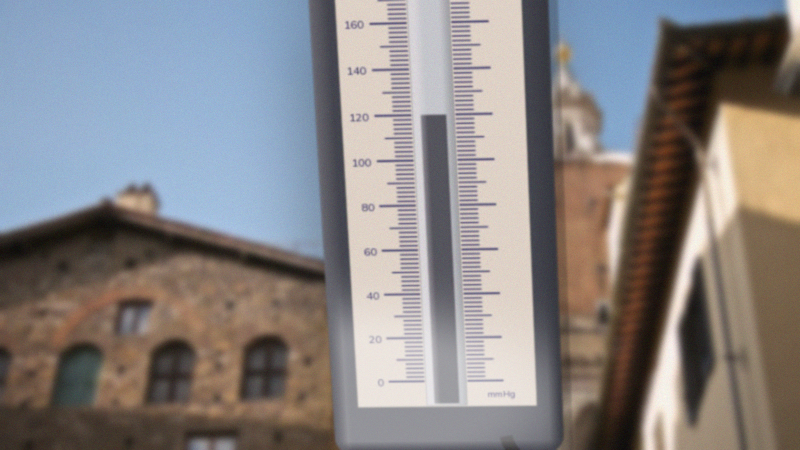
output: 120 mmHg
